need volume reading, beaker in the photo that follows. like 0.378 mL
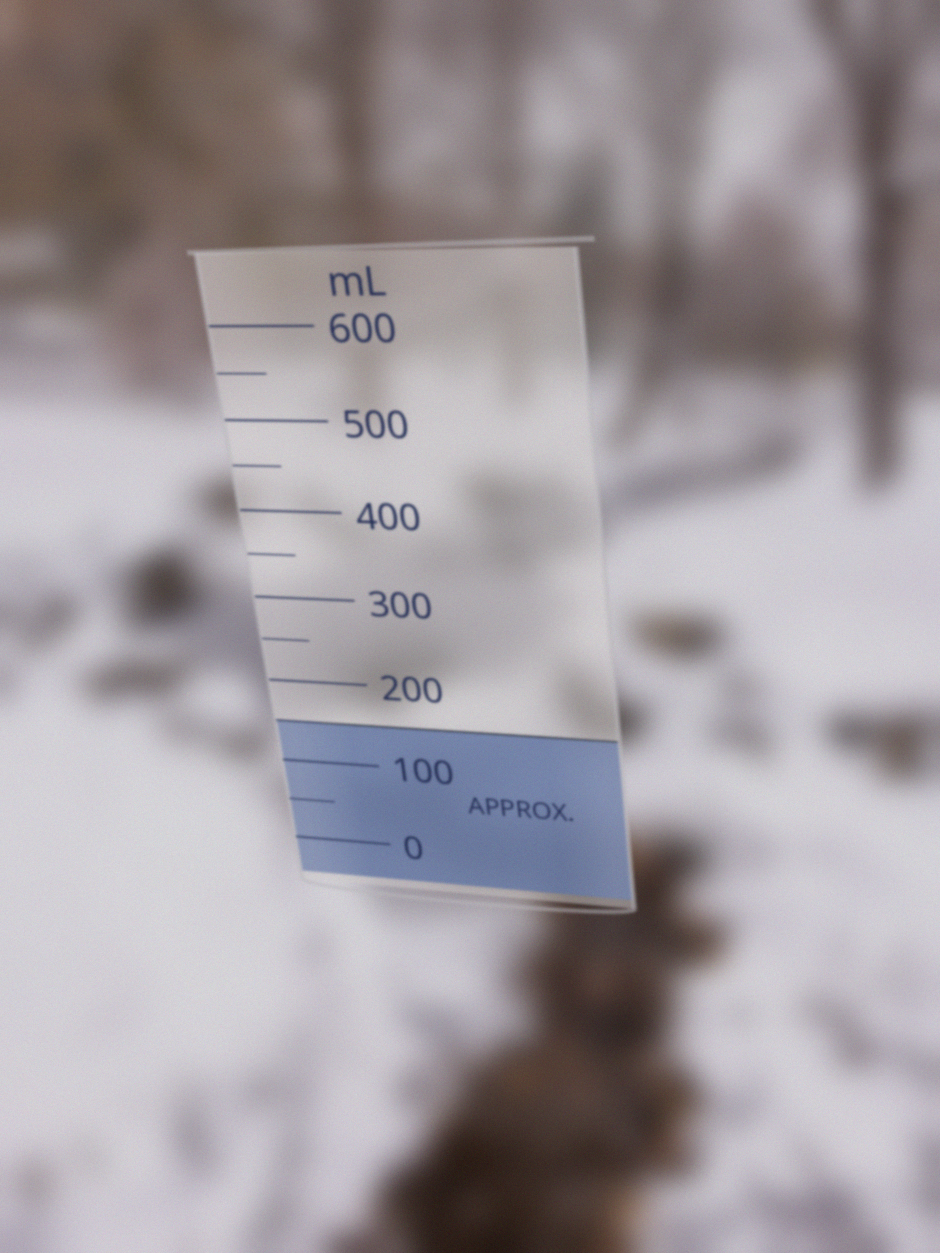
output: 150 mL
